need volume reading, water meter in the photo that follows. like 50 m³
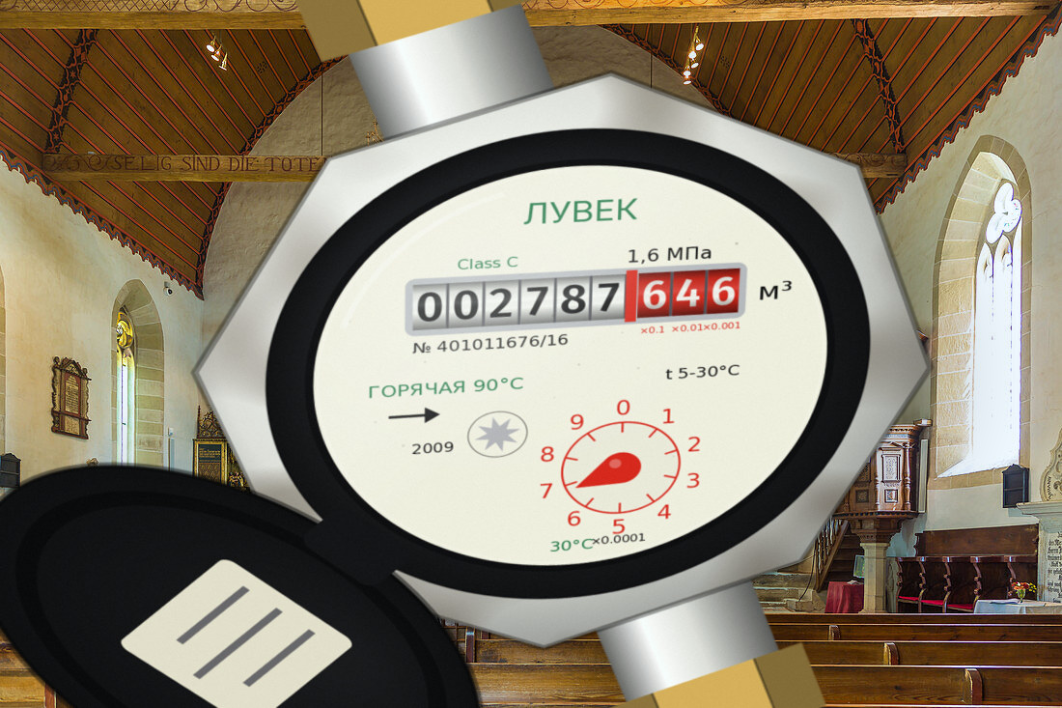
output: 2787.6466 m³
